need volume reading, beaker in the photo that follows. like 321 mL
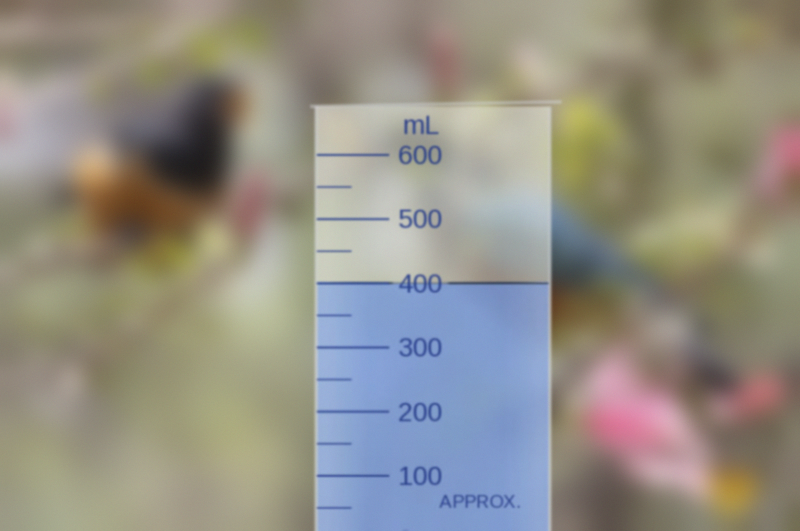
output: 400 mL
